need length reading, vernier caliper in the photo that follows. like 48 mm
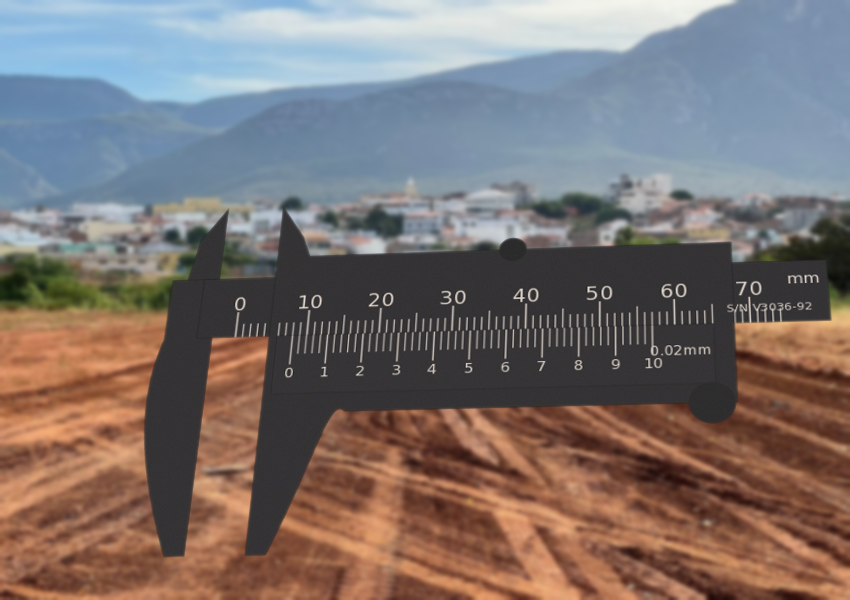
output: 8.0 mm
